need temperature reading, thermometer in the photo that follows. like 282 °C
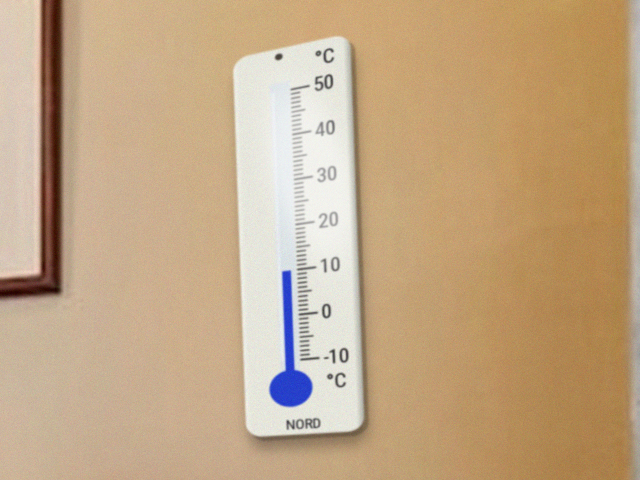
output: 10 °C
